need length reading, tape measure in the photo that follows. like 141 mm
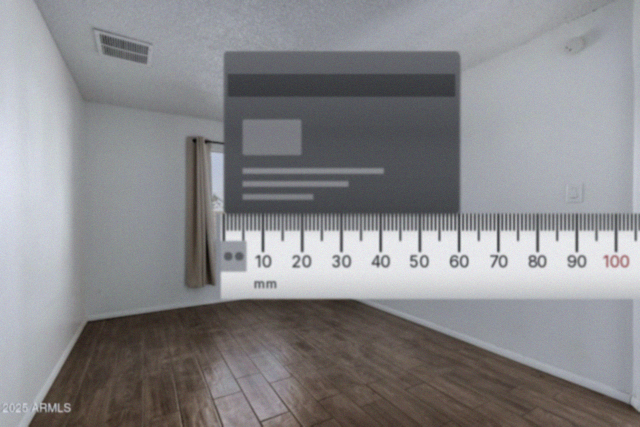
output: 60 mm
